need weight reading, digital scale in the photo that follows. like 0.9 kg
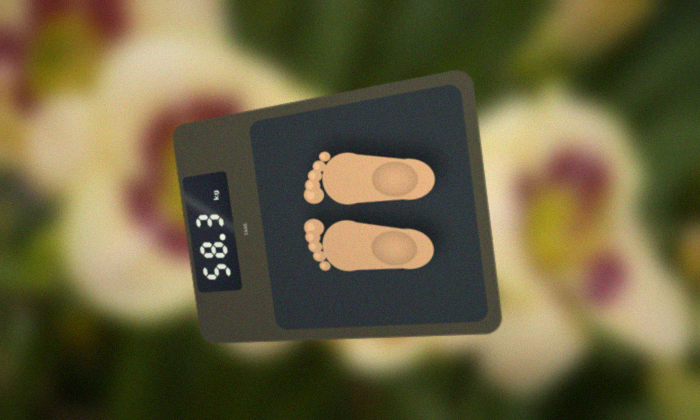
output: 58.3 kg
